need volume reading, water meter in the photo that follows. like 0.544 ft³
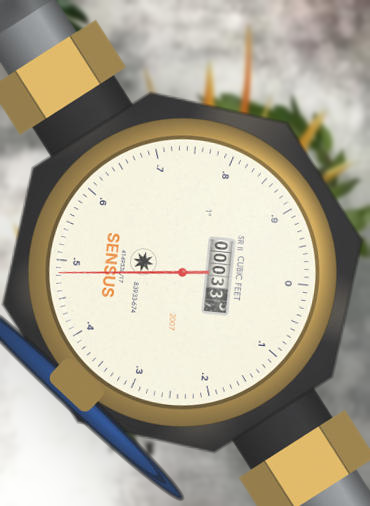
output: 333.48 ft³
